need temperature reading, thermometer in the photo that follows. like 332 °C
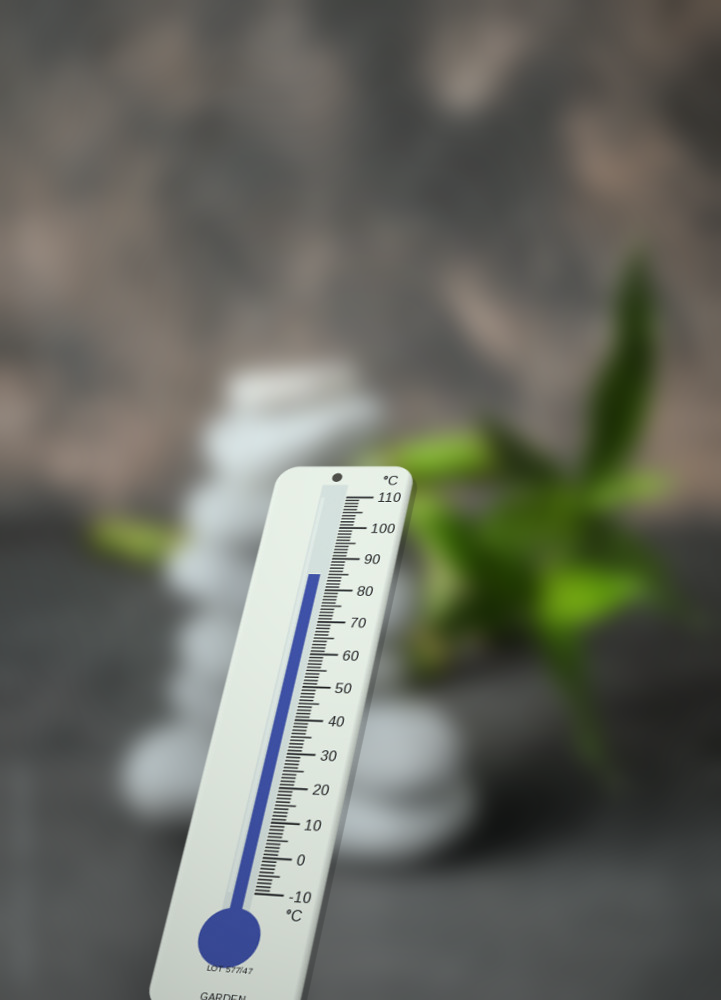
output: 85 °C
